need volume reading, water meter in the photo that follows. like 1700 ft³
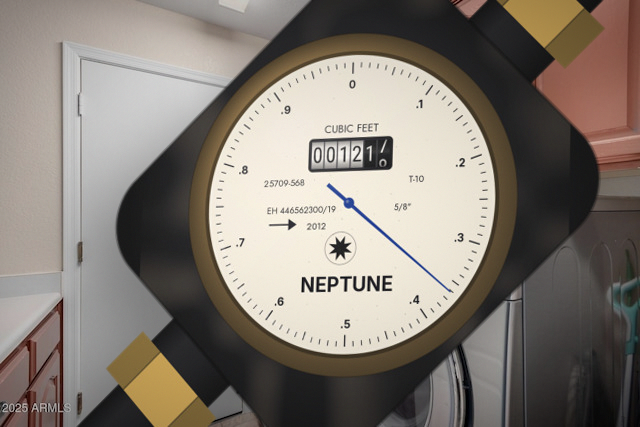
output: 1217.36 ft³
